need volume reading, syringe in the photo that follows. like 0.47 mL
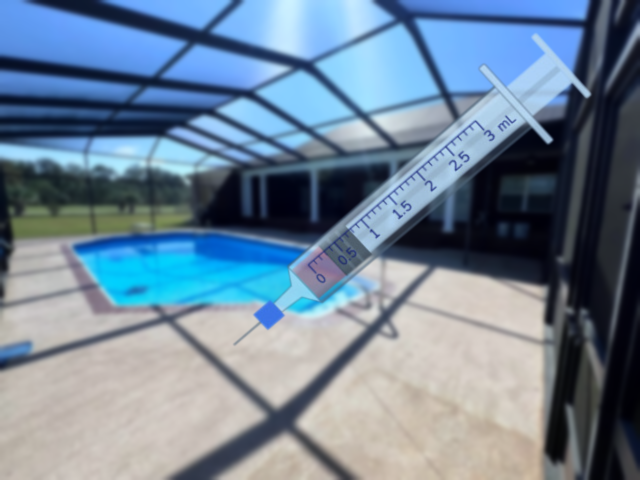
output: 0.3 mL
